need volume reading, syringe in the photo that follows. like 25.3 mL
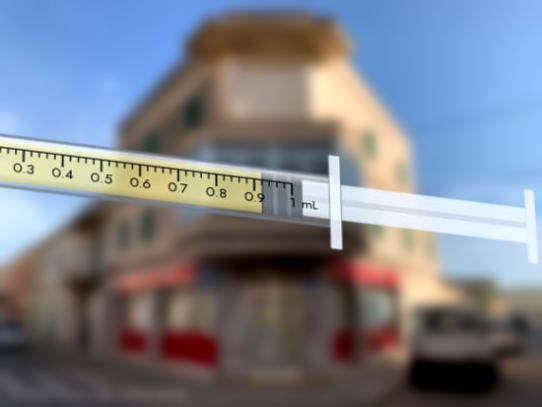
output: 0.92 mL
